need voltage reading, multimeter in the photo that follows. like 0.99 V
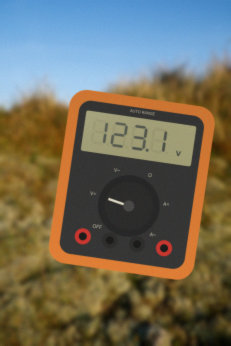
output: 123.1 V
